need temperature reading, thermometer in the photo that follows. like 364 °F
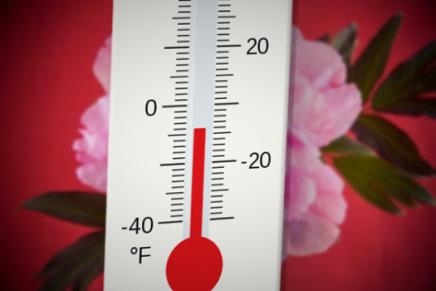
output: -8 °F
